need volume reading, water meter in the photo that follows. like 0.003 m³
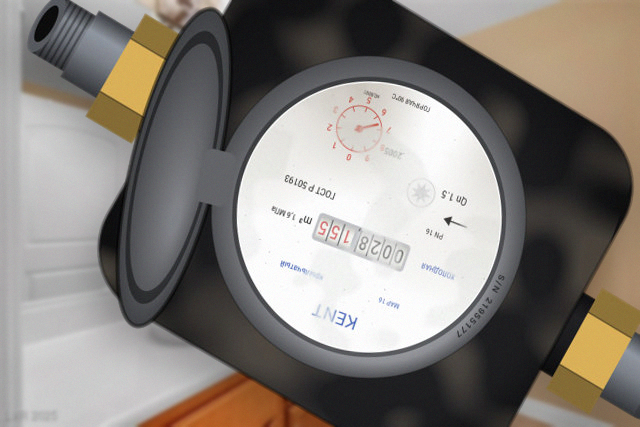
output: 28.1556 m³
